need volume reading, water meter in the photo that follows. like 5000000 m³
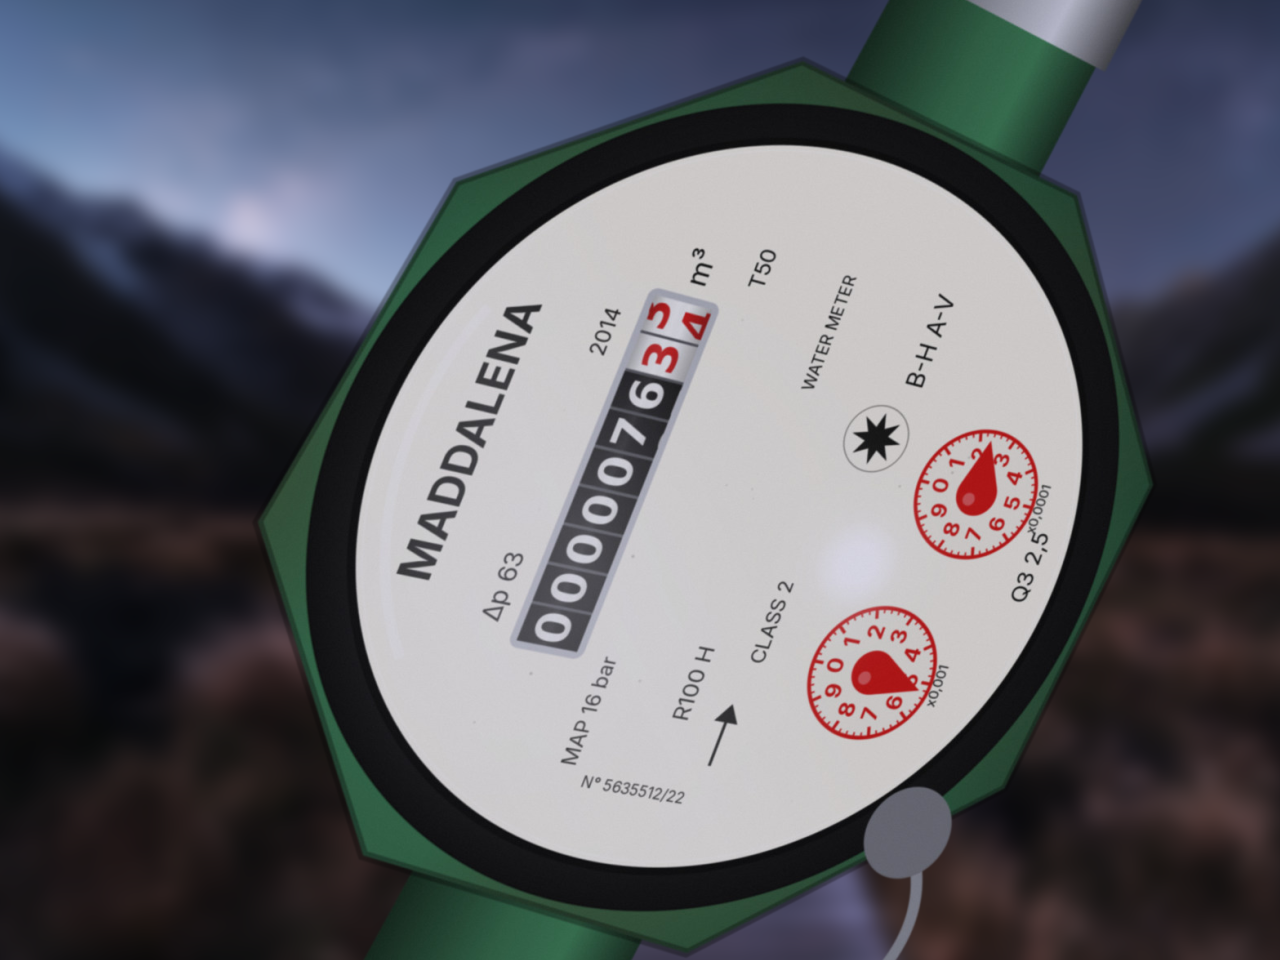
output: 76.3352 m³
